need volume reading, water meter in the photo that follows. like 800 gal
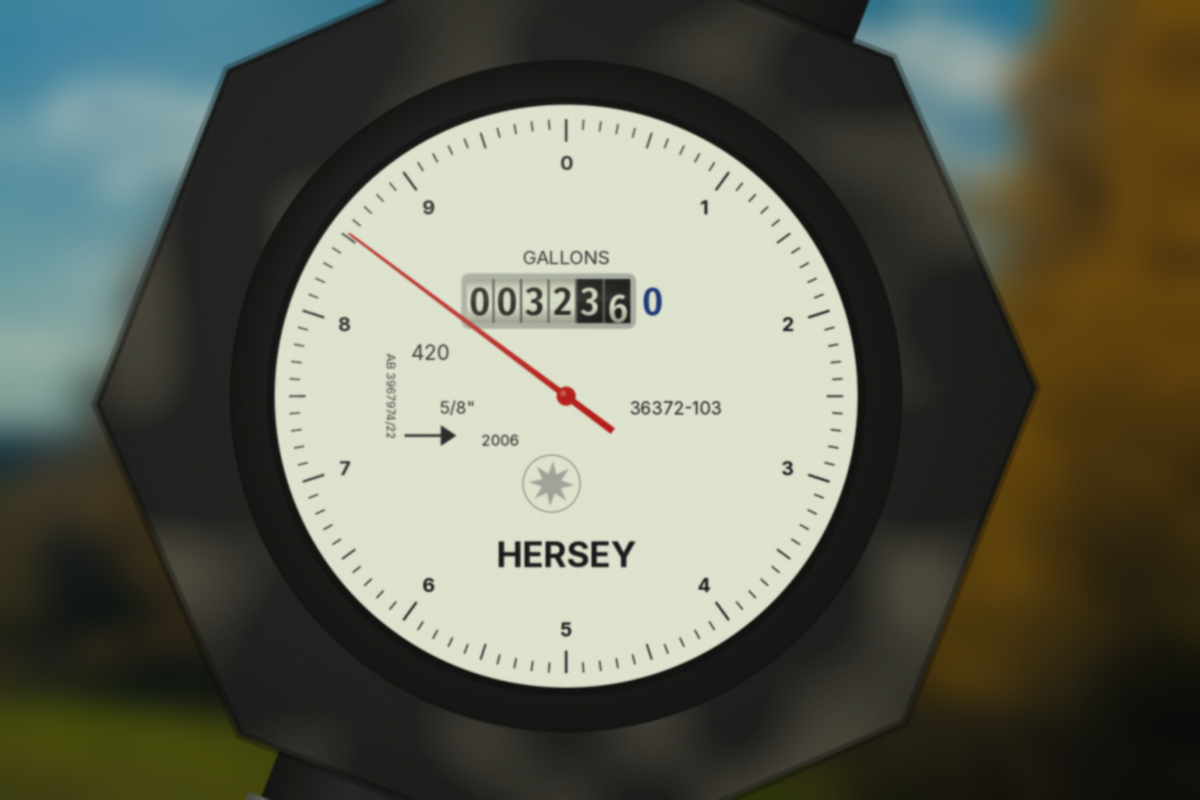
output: 32358.5 gal
